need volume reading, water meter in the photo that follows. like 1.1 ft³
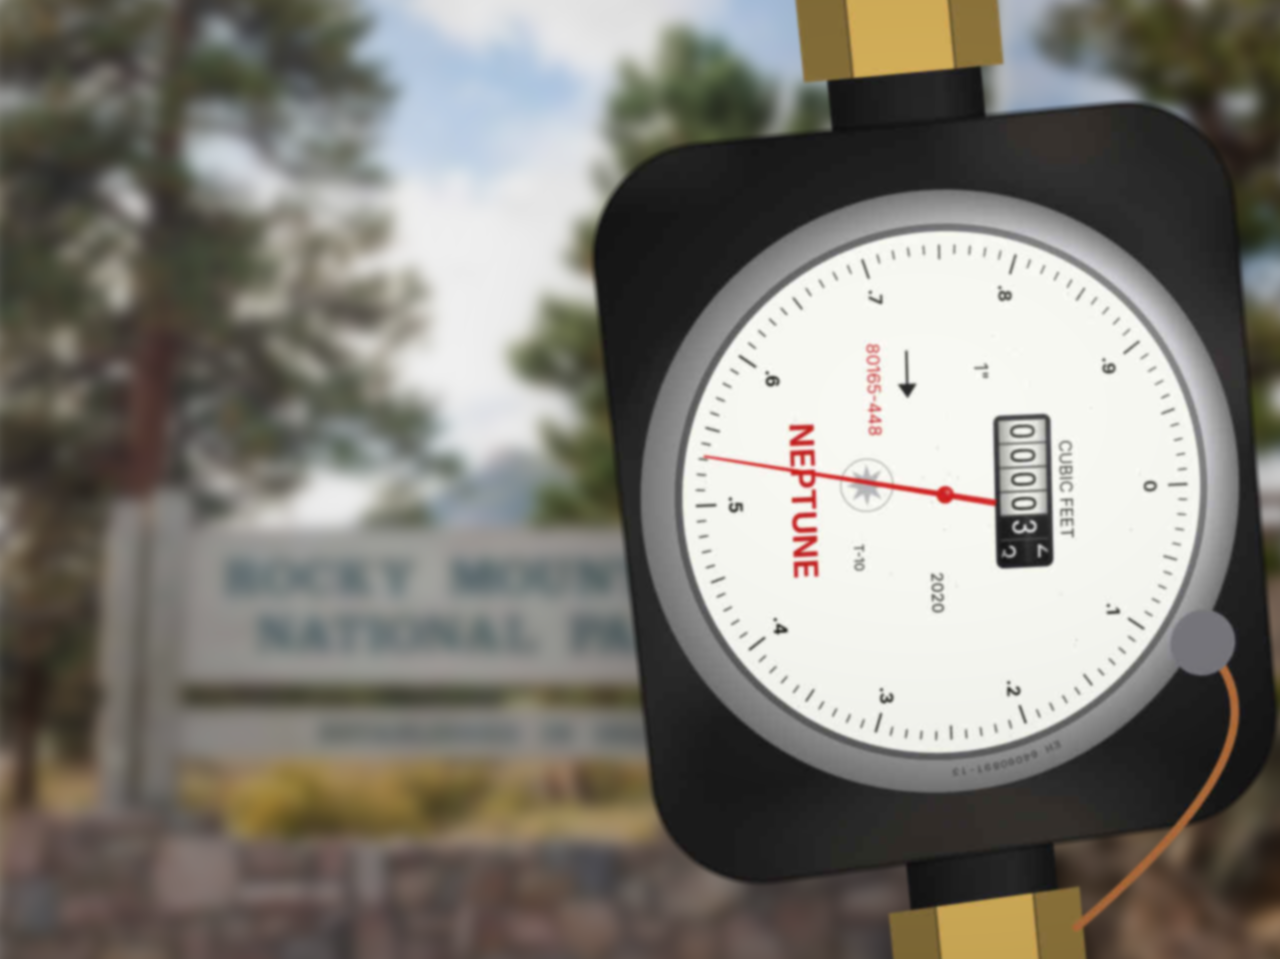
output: 32.53 ft³
